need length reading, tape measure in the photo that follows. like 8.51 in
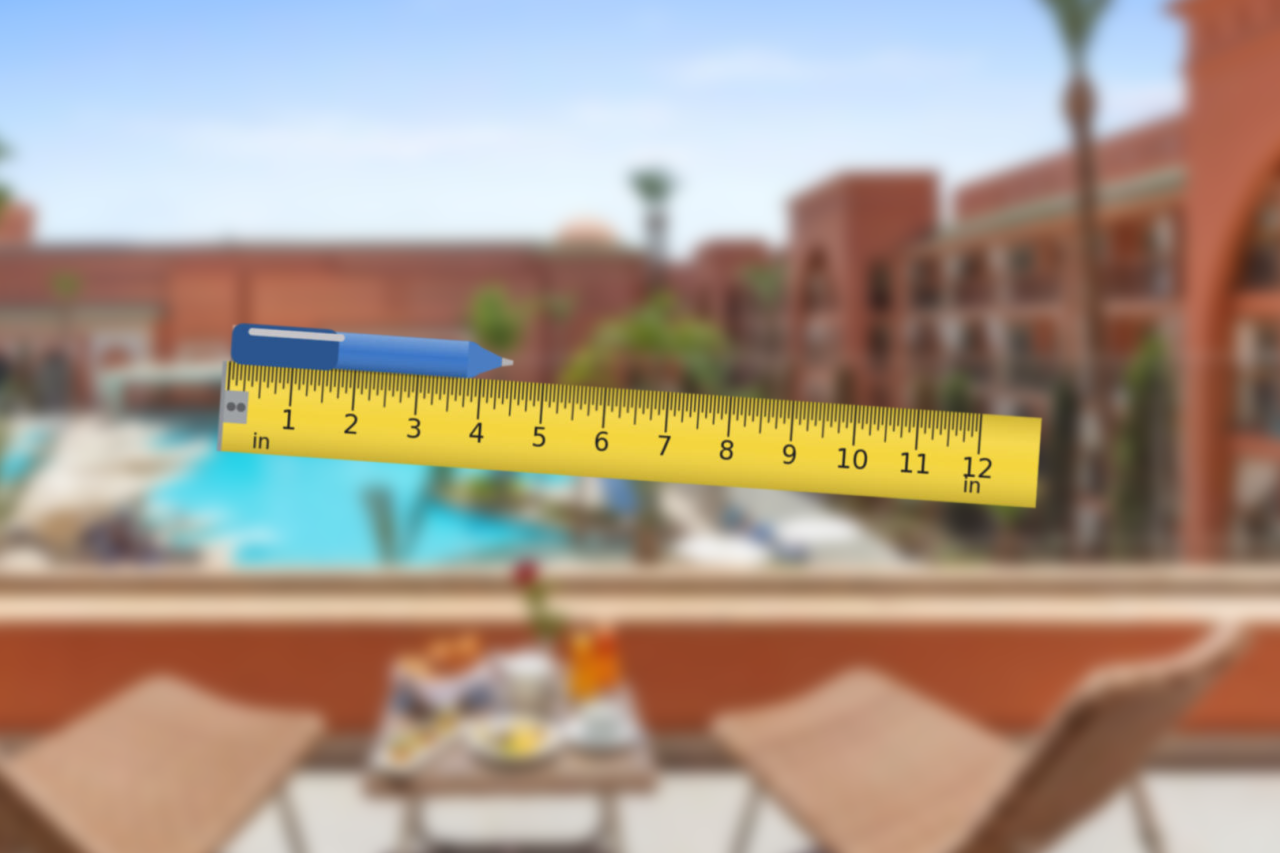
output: 4.5 in
